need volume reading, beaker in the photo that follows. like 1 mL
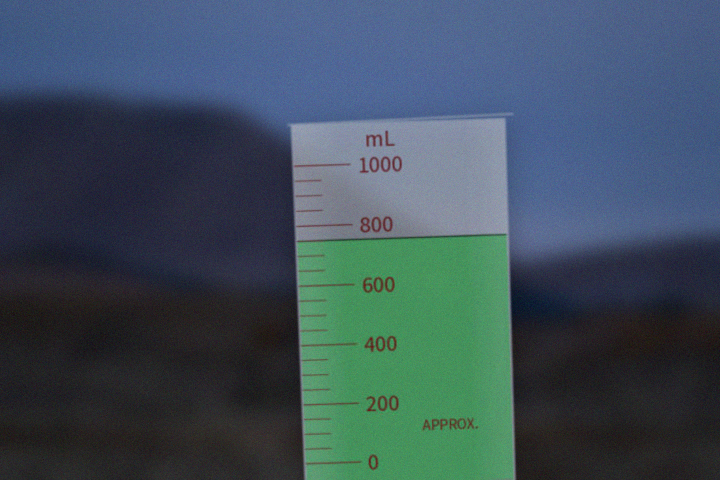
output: 750 mL
